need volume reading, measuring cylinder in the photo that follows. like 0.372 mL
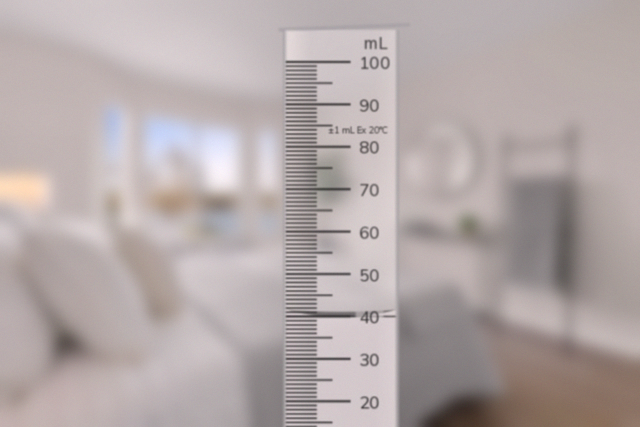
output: 40 mL
